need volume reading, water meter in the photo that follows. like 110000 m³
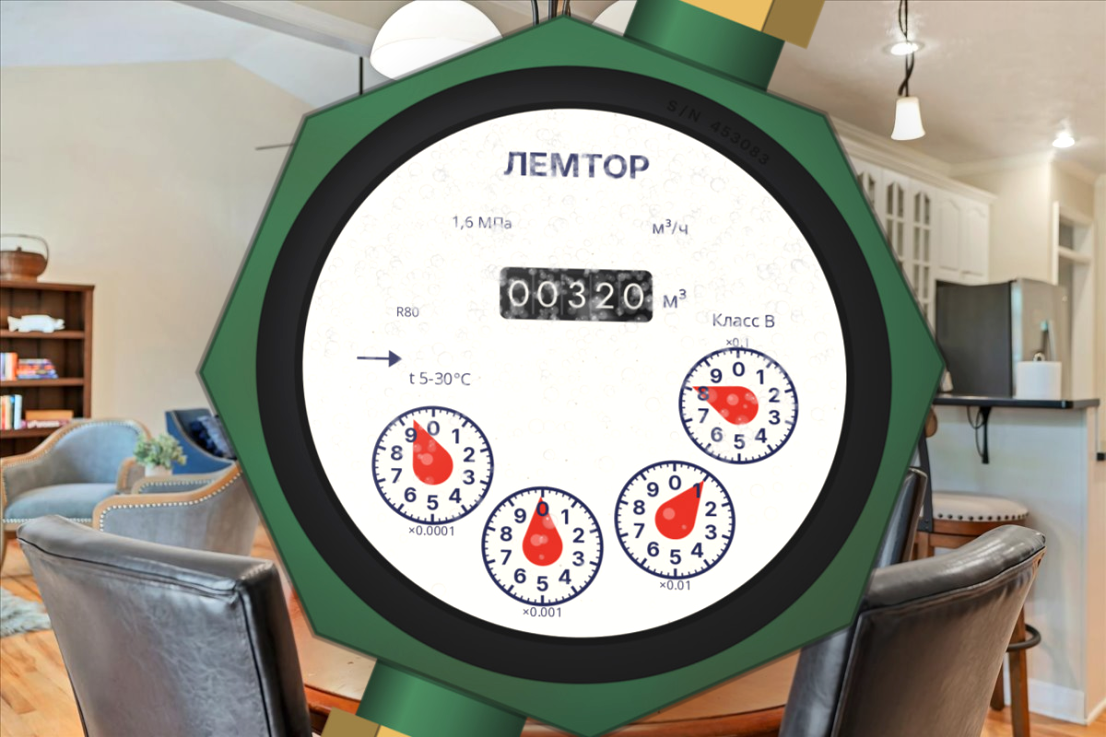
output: 320.8099 m³
